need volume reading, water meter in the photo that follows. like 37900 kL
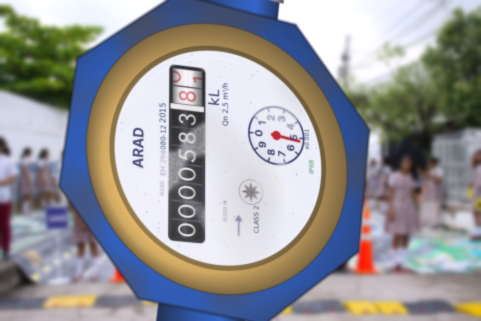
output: 583.805 kL
